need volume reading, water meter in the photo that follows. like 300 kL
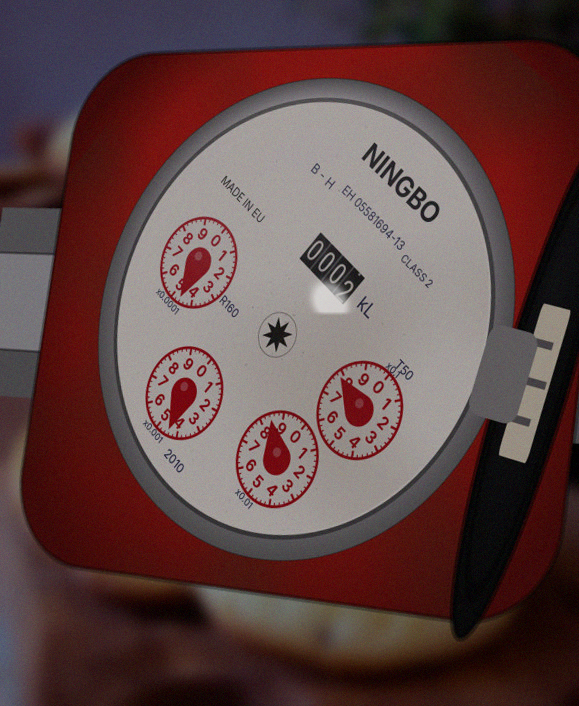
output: 1.7844 kL
